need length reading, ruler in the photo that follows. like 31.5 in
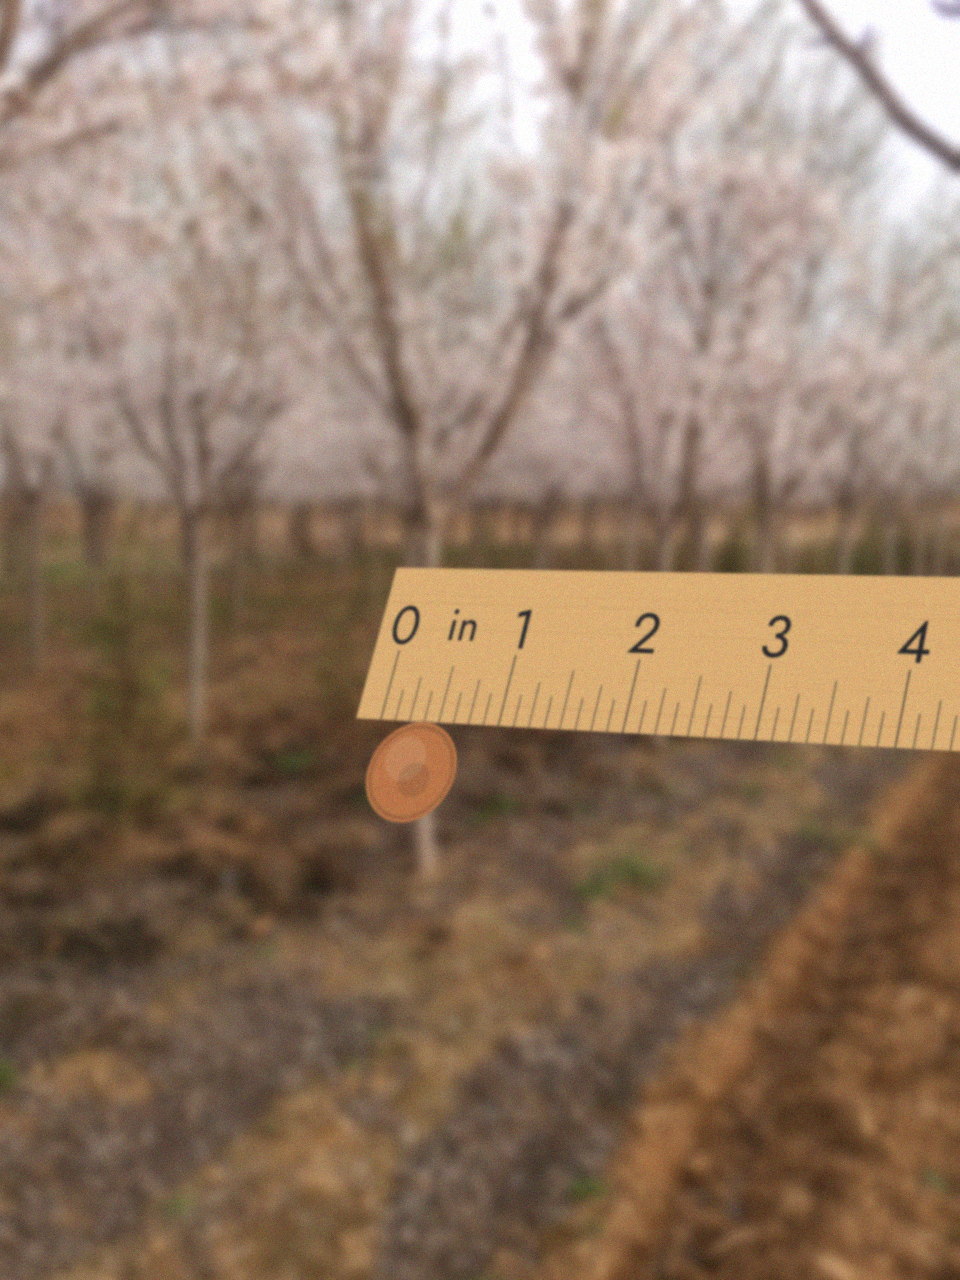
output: 0.75 in
